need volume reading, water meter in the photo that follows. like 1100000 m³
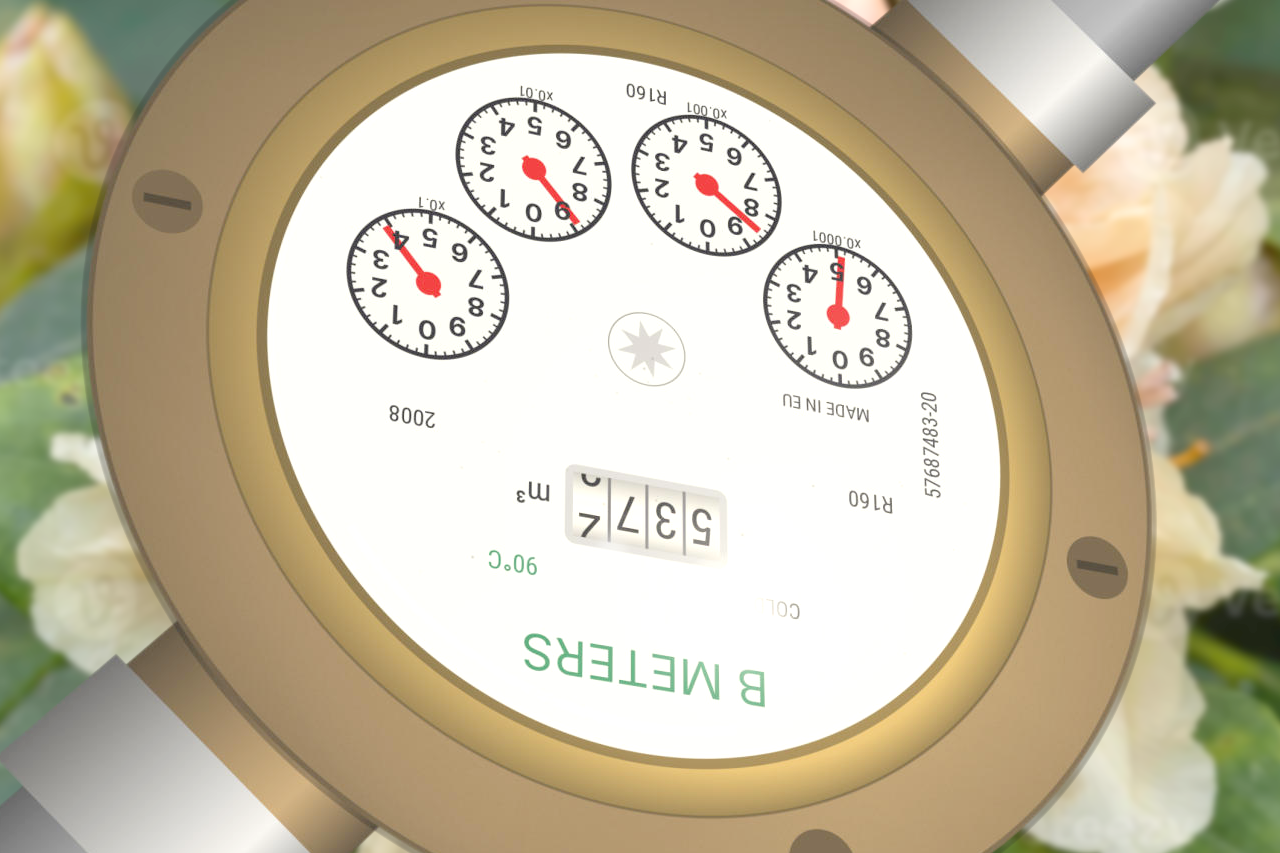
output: 5372.3885 m³
